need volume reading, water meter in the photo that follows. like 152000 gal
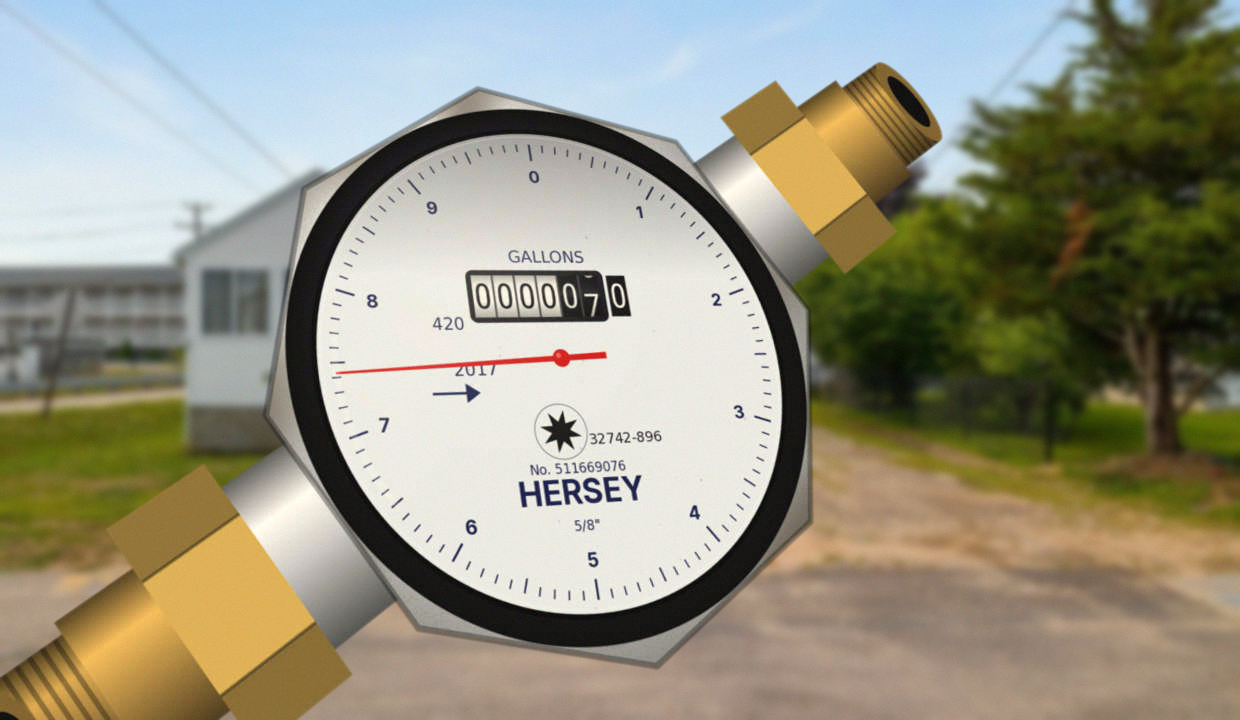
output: 67.4 gal
